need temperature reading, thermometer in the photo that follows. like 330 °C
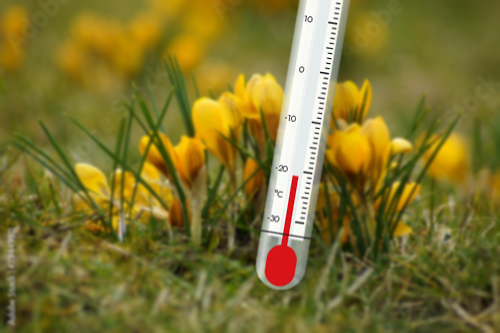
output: -21 °C
